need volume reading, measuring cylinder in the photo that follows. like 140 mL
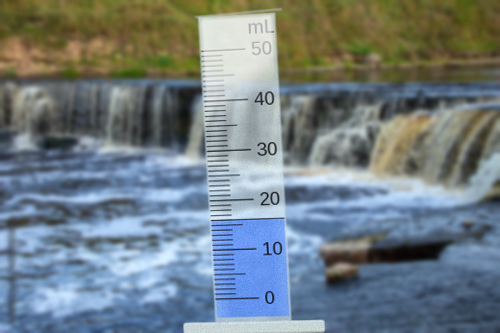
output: 16 mL
